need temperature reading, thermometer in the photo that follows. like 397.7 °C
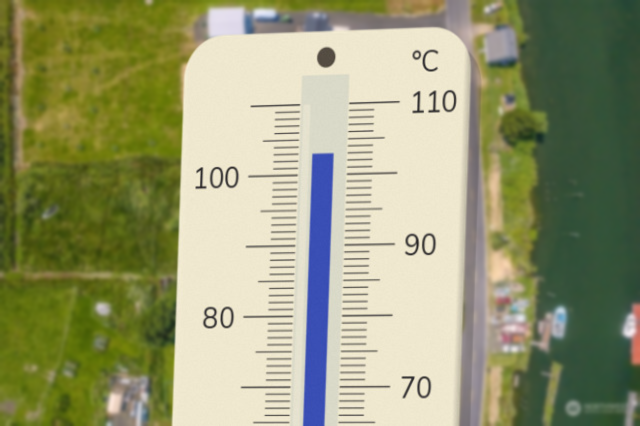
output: 103 °C
